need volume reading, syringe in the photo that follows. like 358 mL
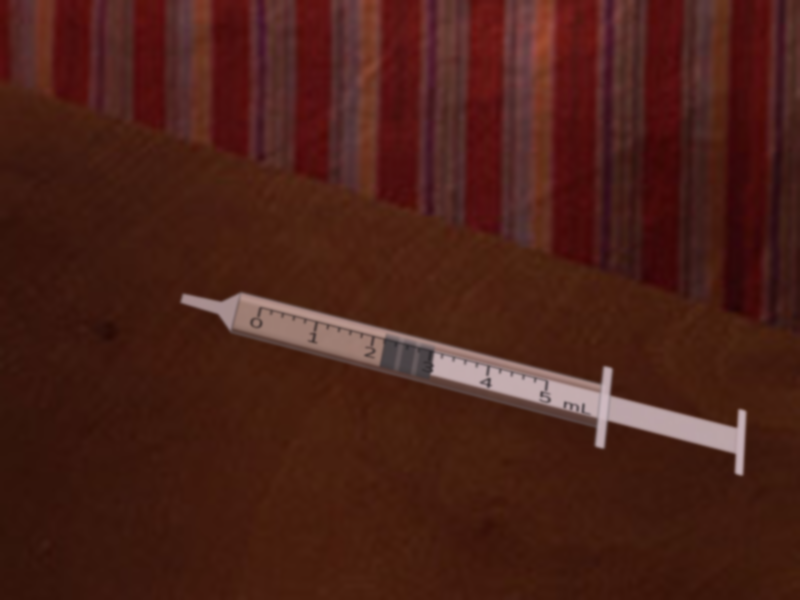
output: 2.2 mL
